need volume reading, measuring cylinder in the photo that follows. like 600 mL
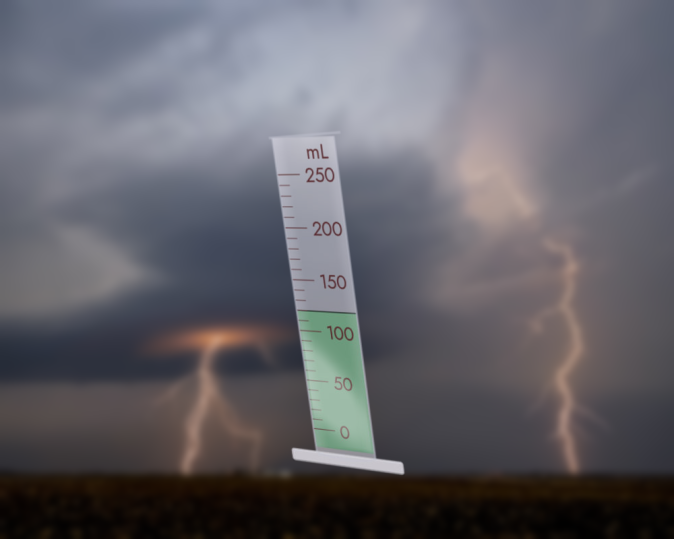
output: 120 mL
